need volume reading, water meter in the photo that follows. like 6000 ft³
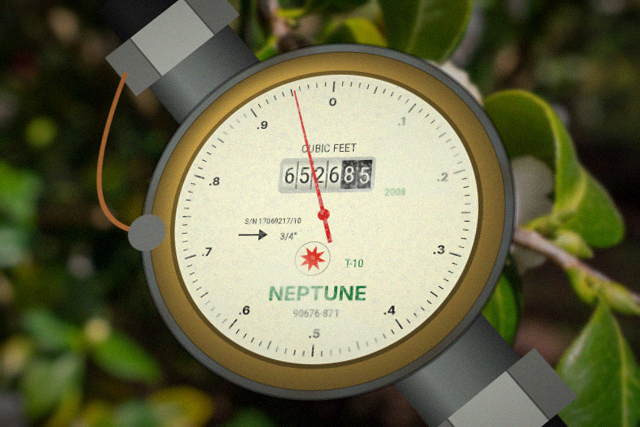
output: 652684.95 ft³
